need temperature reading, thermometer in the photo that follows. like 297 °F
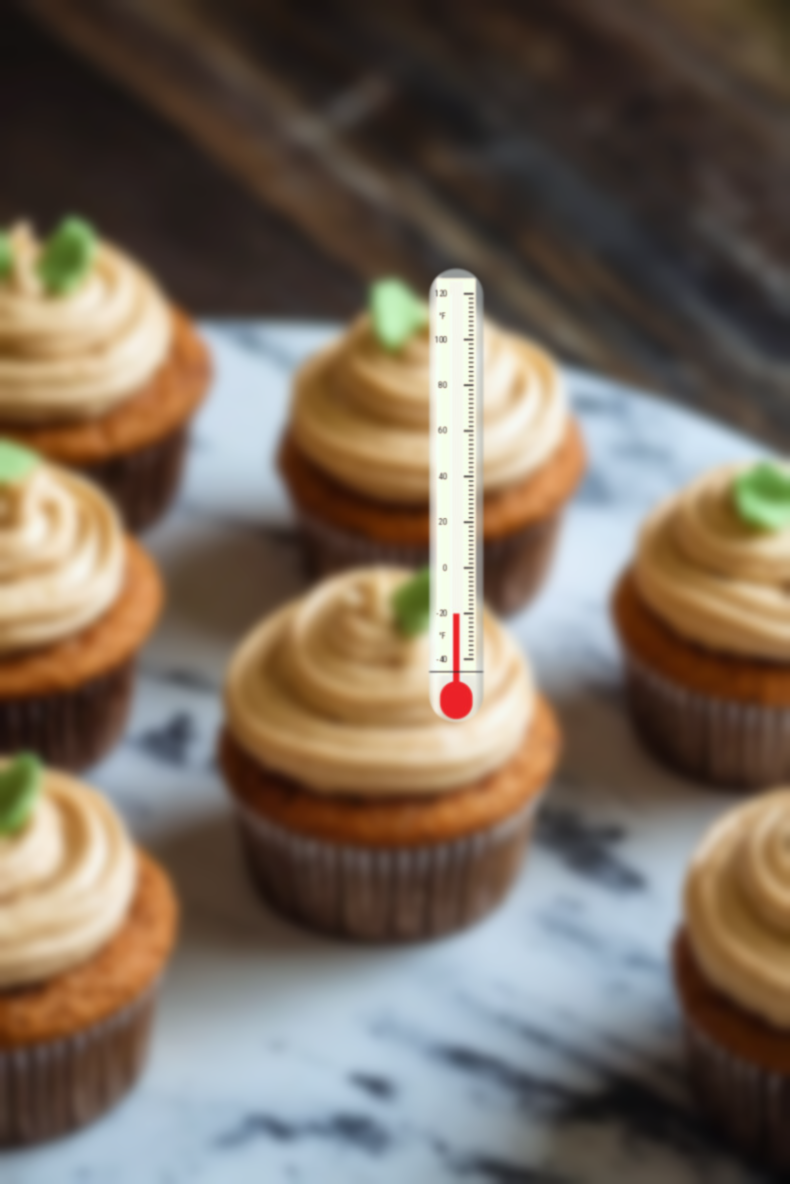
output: -20 °F
